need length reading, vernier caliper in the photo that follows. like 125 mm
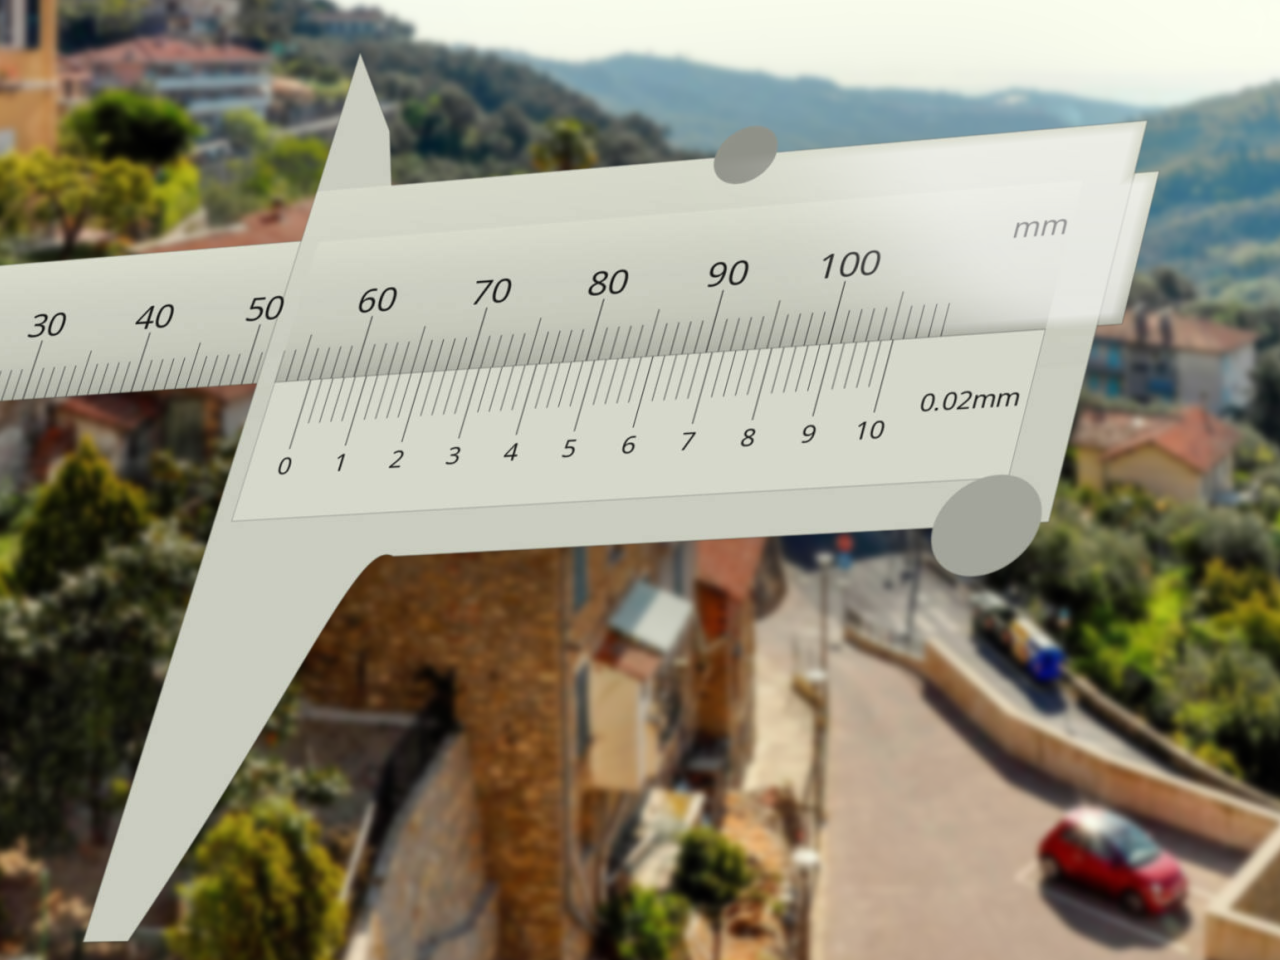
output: 56.2 mm
